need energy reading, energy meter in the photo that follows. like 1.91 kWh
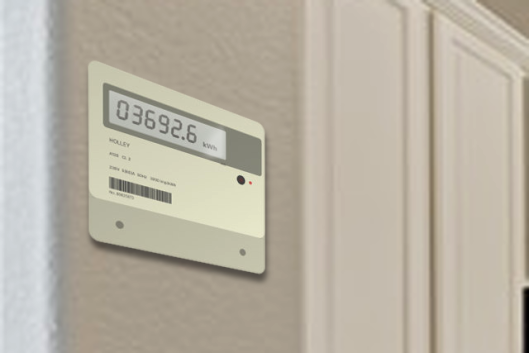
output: 3692.6 kWh
